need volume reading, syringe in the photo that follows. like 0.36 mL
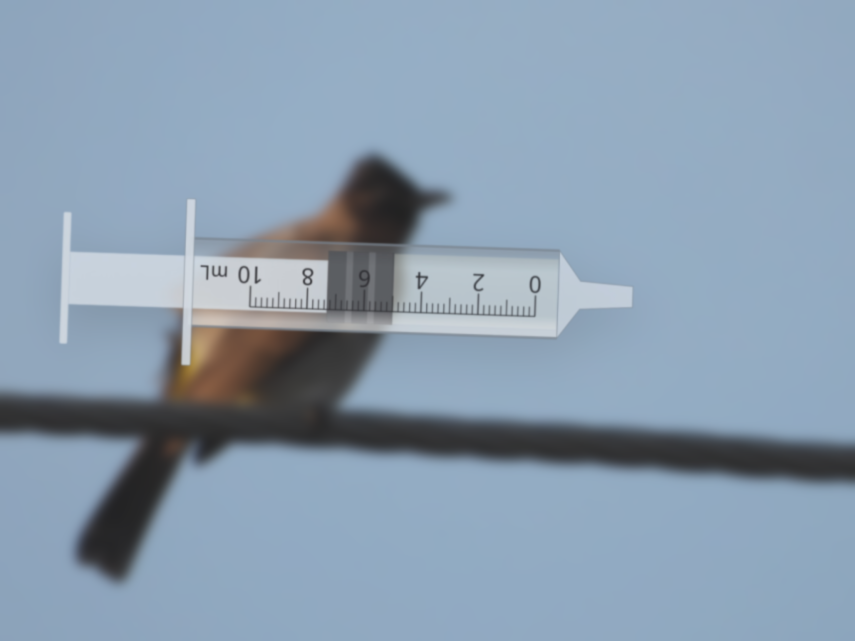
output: 5 mL
